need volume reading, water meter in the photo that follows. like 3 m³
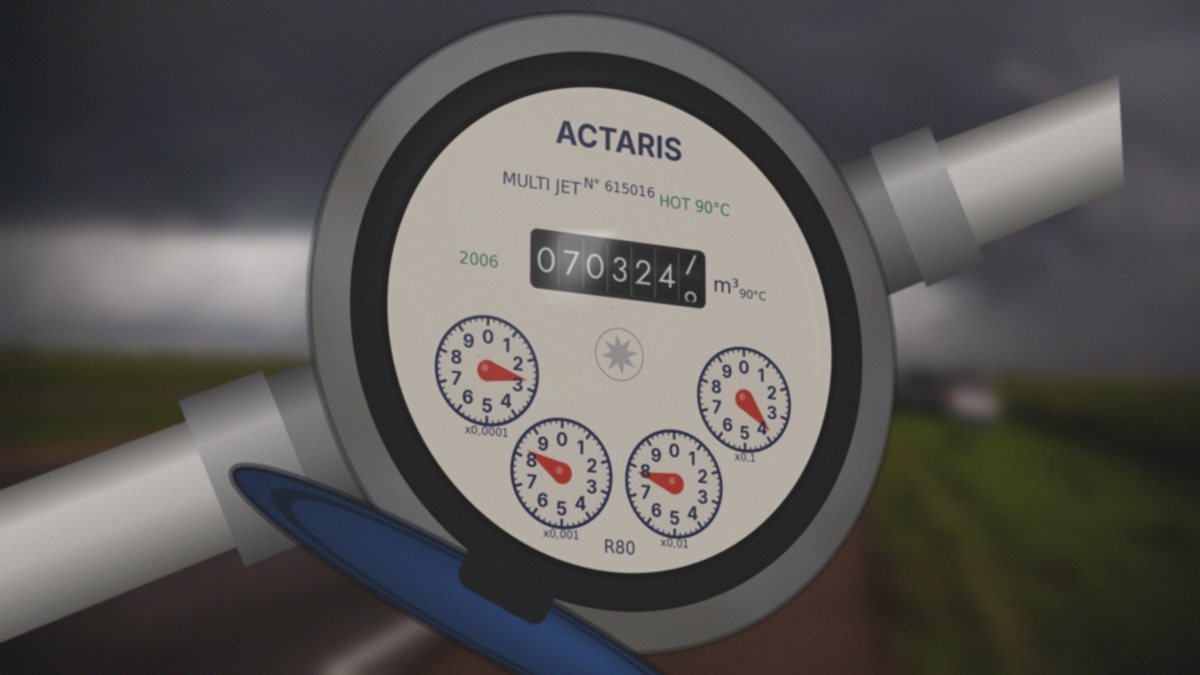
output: 703247.3782 m³
